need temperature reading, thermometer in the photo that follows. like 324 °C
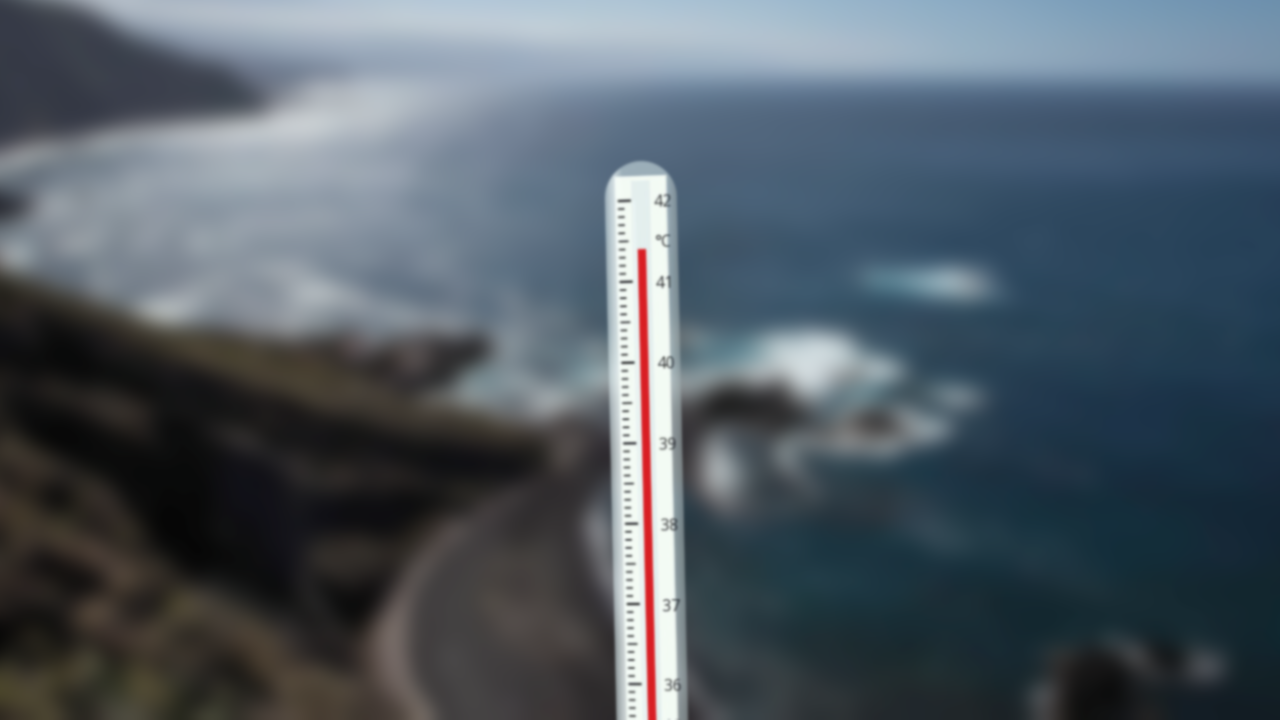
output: 41.4 °C
